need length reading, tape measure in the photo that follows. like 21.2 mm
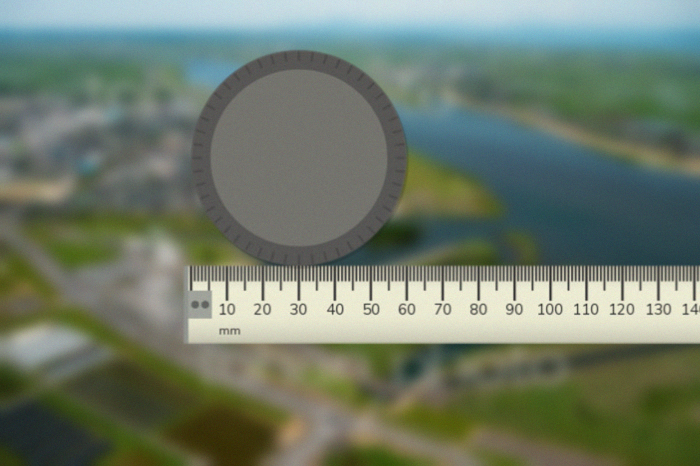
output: 60 mm
